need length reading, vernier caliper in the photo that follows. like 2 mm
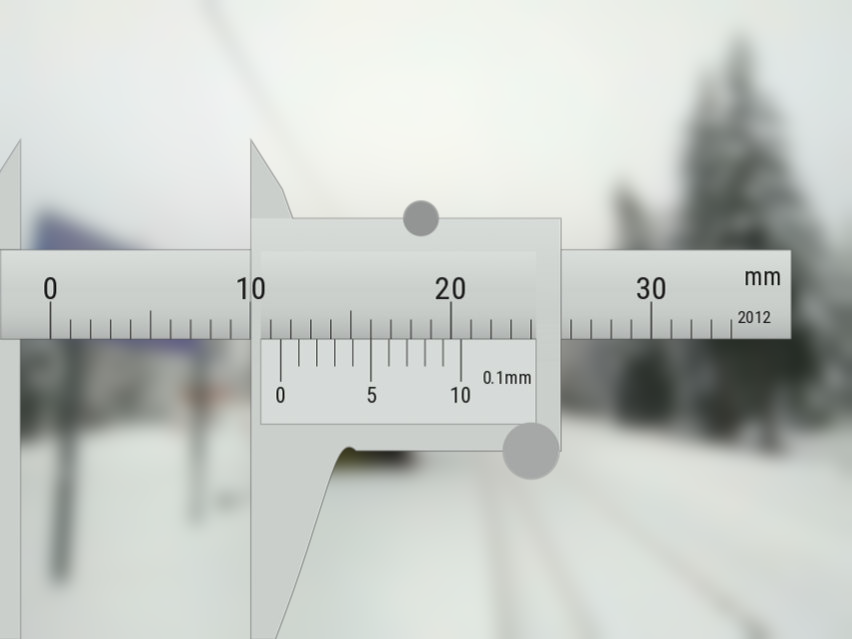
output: 11.5 mm
